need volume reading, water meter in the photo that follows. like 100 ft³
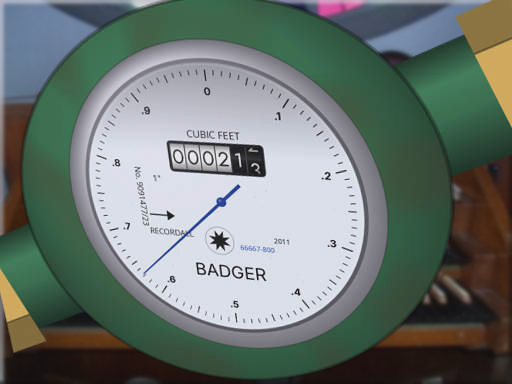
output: 212.63 ft³
